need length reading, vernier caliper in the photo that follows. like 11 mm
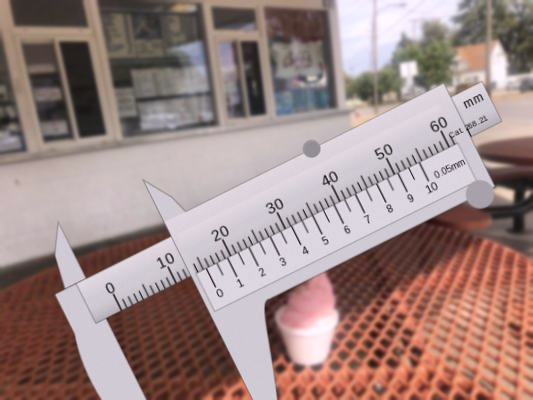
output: 15.5 mm
